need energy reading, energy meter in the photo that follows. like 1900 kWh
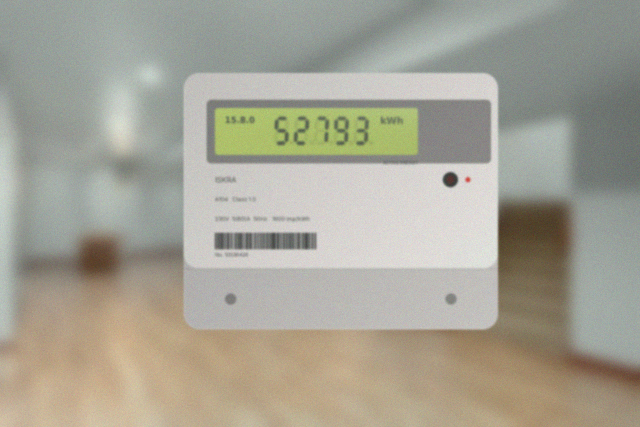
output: 52793 kWh
